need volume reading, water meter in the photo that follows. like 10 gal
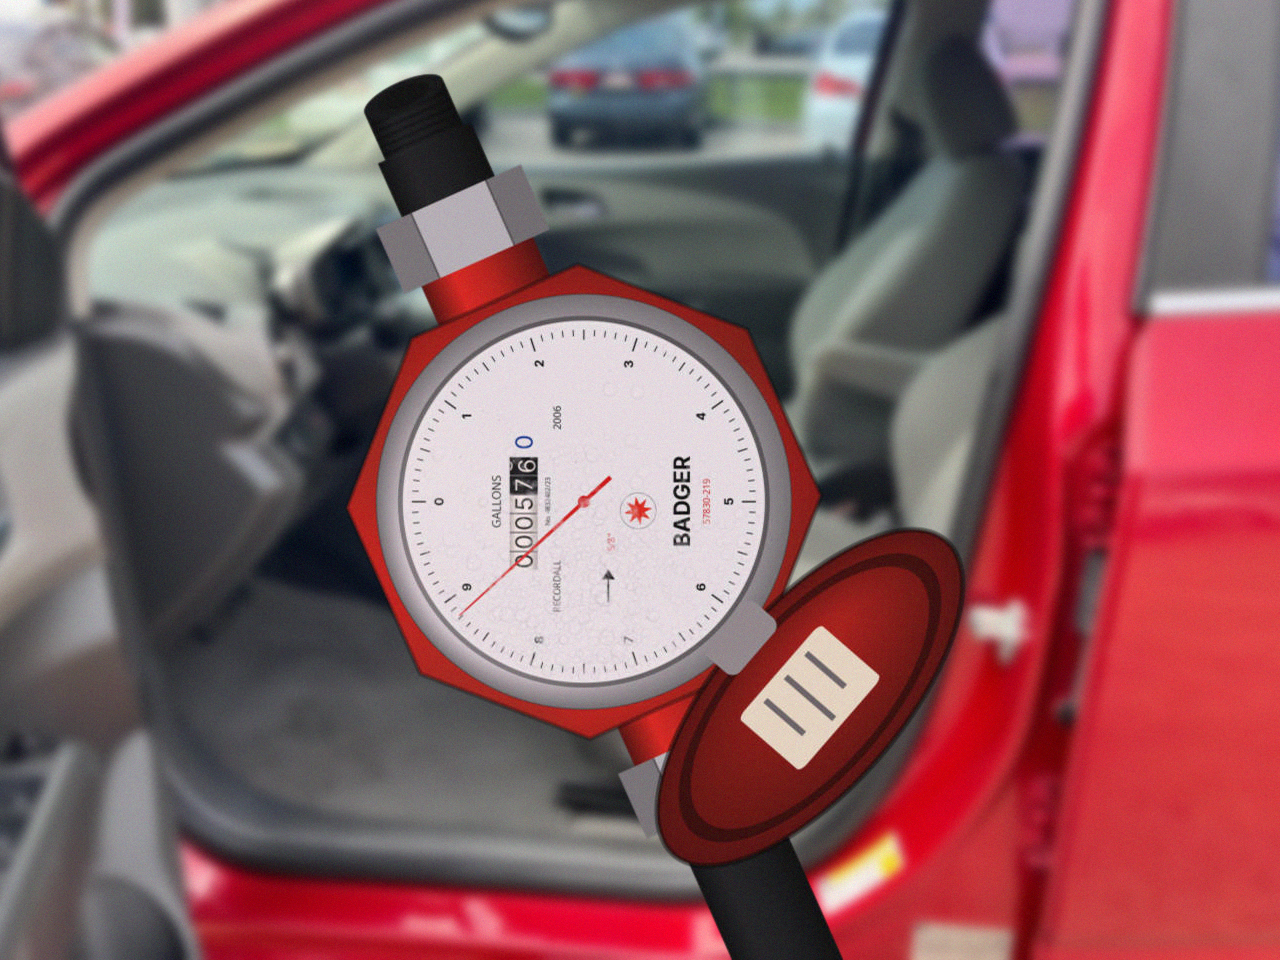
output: 5758.8 gal
